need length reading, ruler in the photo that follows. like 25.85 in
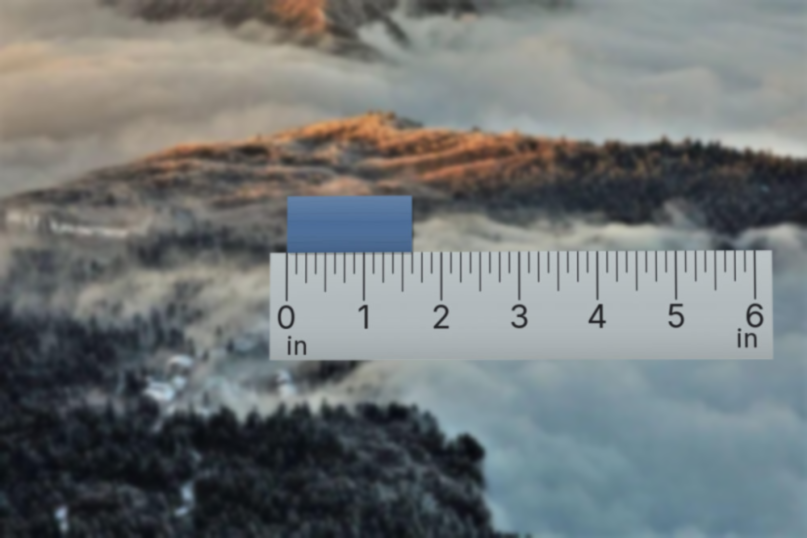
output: 1.625 in
